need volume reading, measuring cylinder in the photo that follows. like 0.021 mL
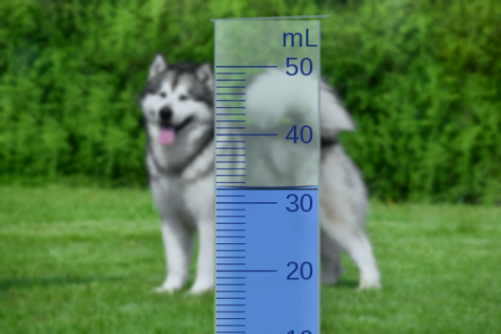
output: 32 mL
